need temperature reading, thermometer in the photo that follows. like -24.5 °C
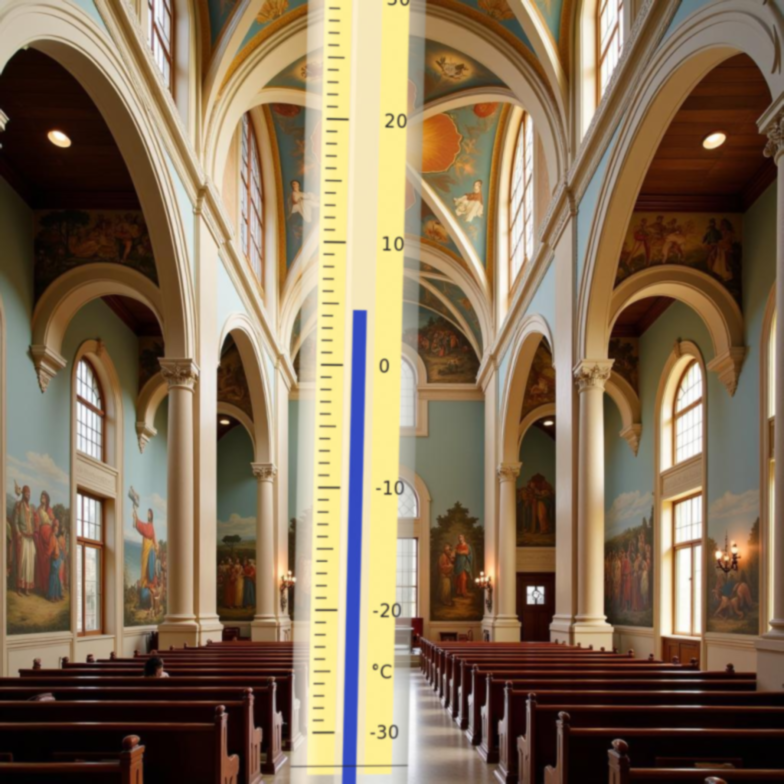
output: 4.5 °C
